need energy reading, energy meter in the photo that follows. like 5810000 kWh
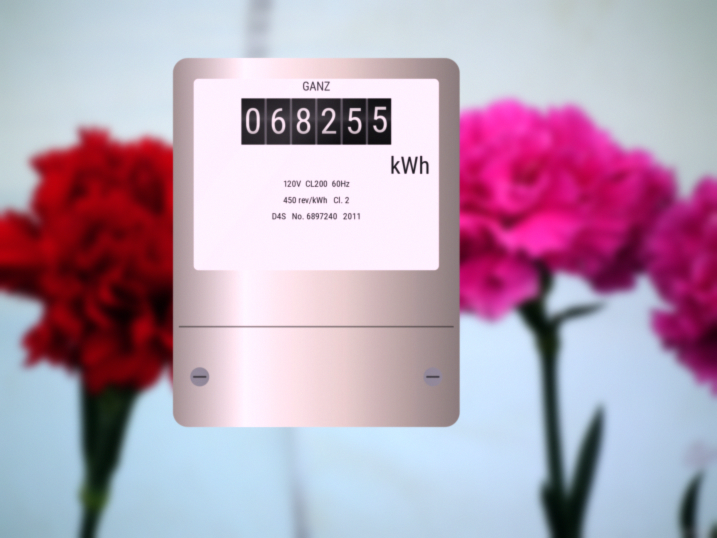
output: 68255 kWh
